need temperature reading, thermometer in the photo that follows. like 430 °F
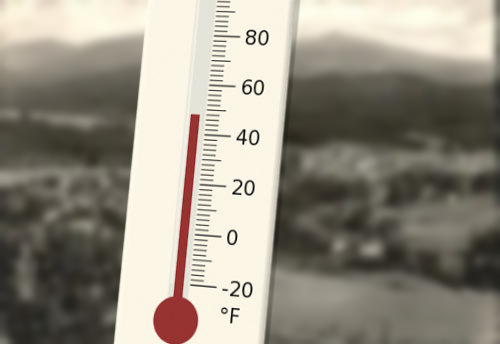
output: 48 °F
